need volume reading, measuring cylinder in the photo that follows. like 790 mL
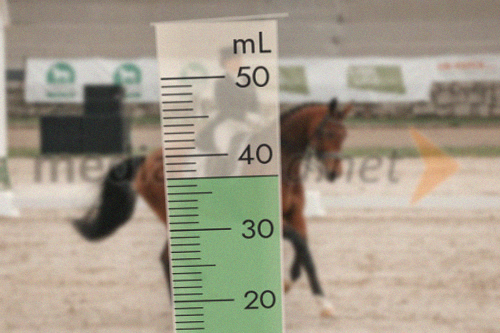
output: 37 mL
